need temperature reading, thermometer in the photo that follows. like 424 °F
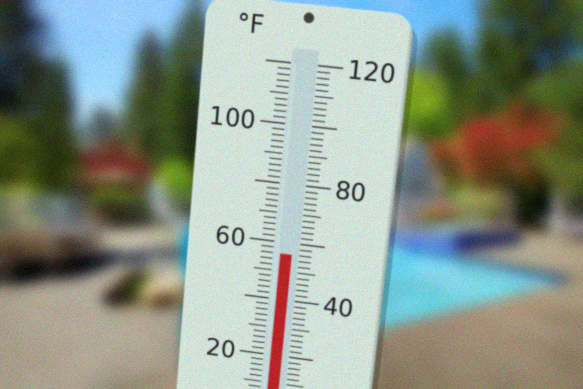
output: 56 °F
